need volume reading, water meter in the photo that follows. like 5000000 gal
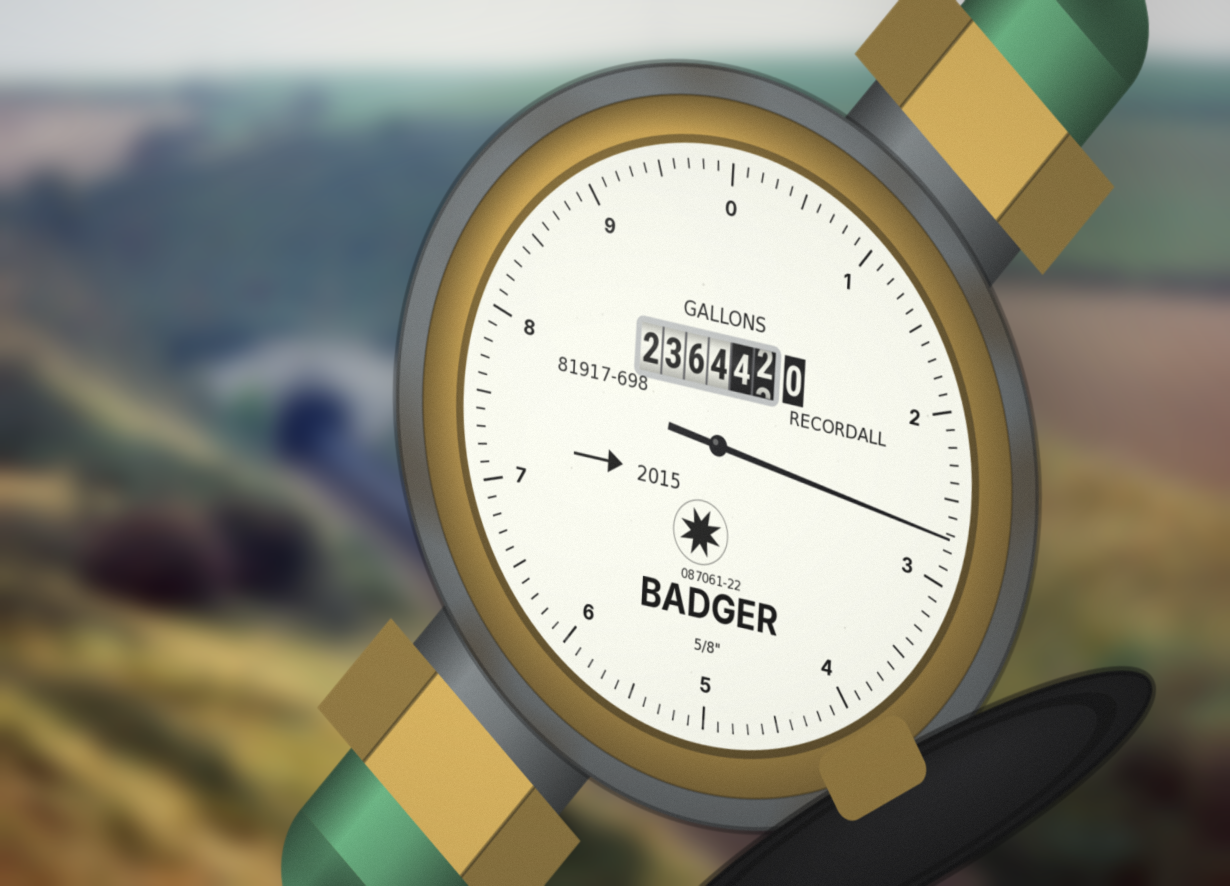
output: 2364422.7 gal
